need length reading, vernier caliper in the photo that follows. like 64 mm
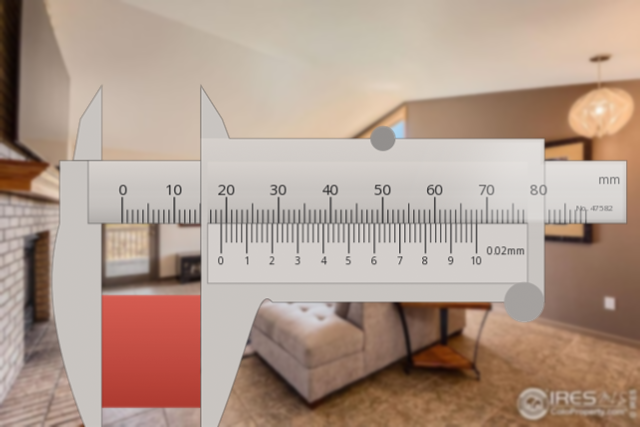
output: 19.0 mm
